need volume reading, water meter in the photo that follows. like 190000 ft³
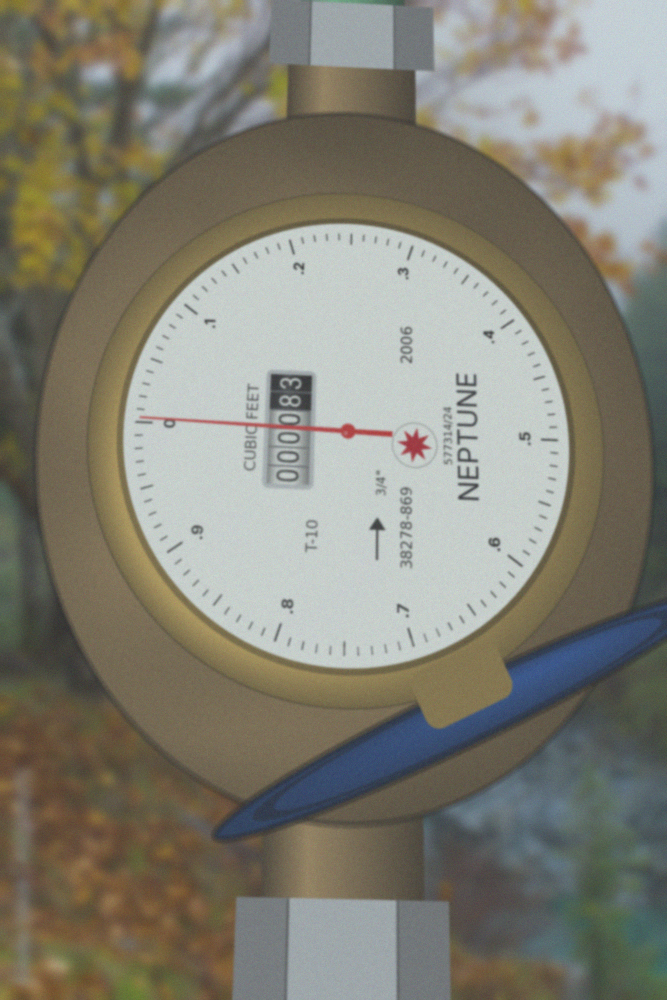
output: 83.00 ft³
